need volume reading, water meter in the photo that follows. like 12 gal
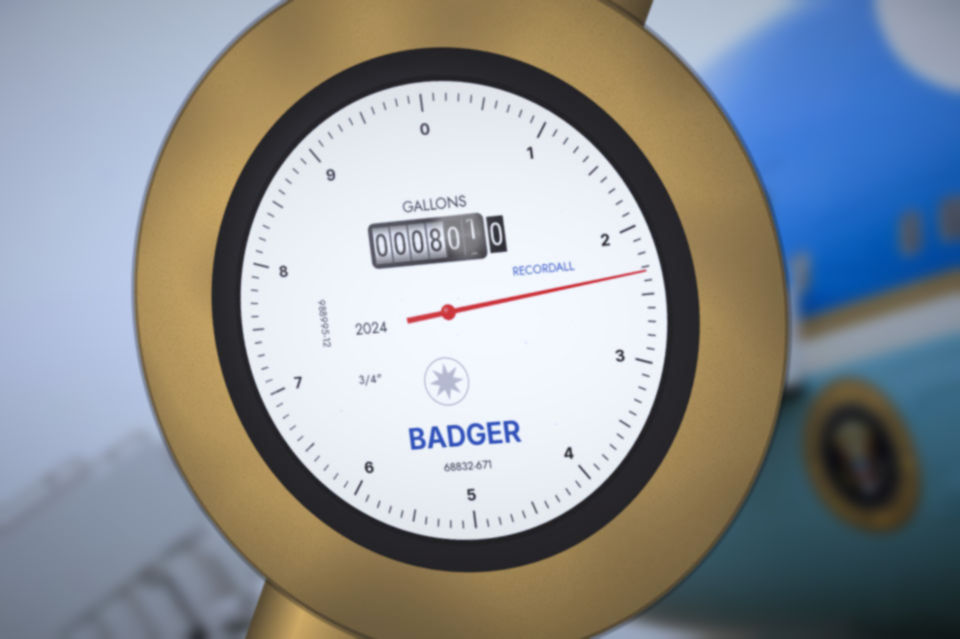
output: 8012.3 gal
